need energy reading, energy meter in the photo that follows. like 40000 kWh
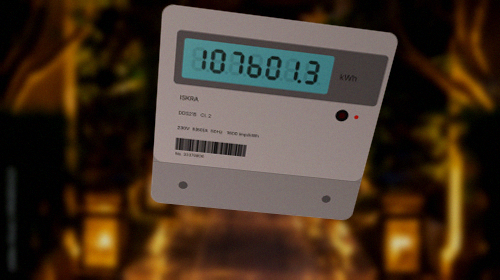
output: 107601.3 kWh
